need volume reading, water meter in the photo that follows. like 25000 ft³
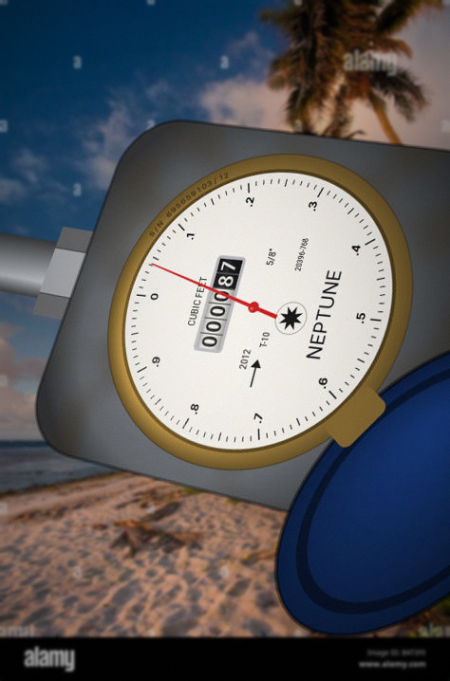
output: 87.04 ft³
